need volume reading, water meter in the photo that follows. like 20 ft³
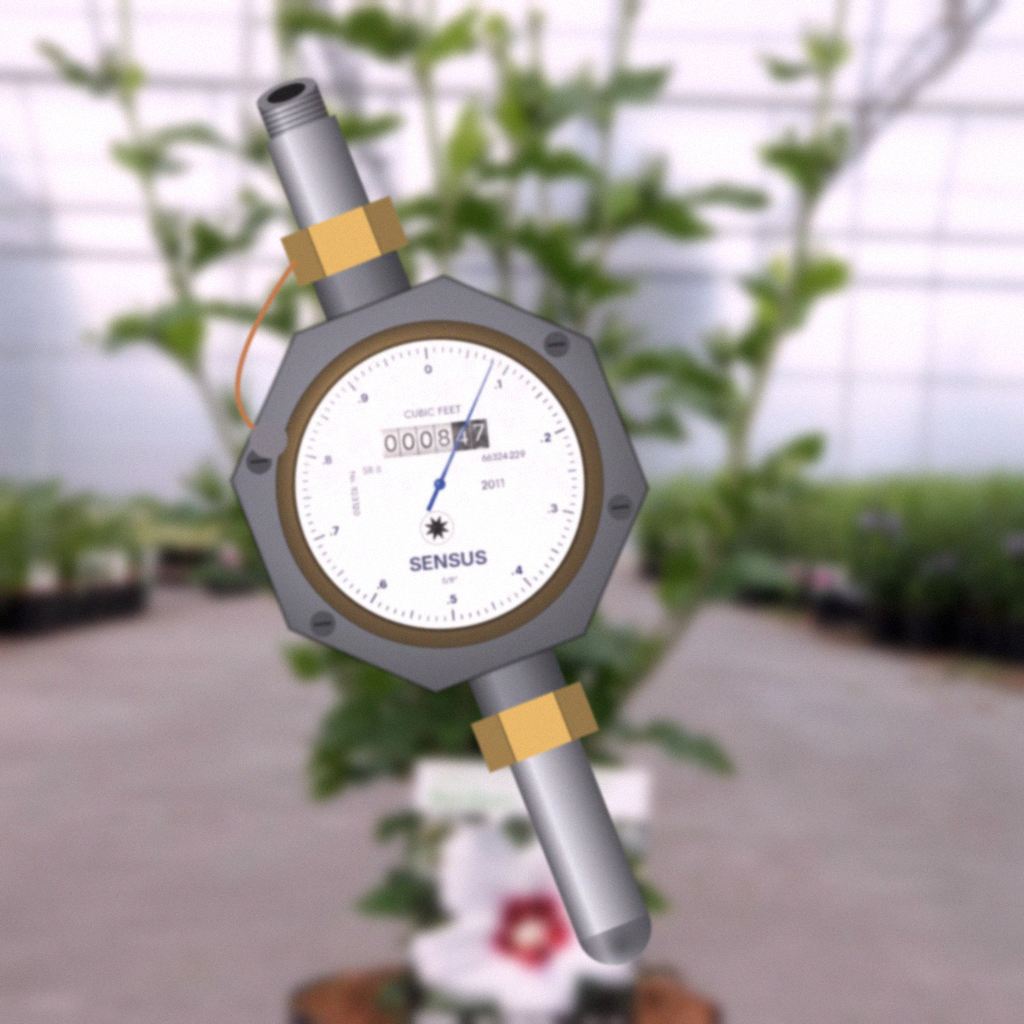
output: 847.08 ft³
